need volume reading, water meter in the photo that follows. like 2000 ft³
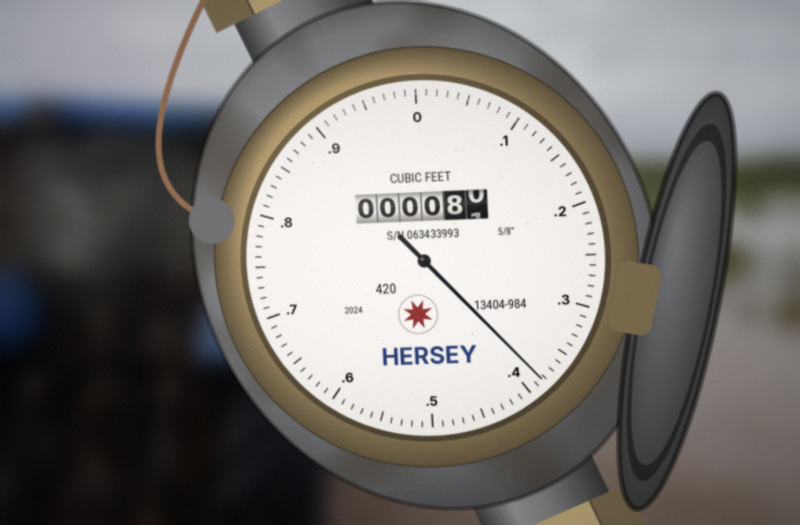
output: 80.38 ft³
